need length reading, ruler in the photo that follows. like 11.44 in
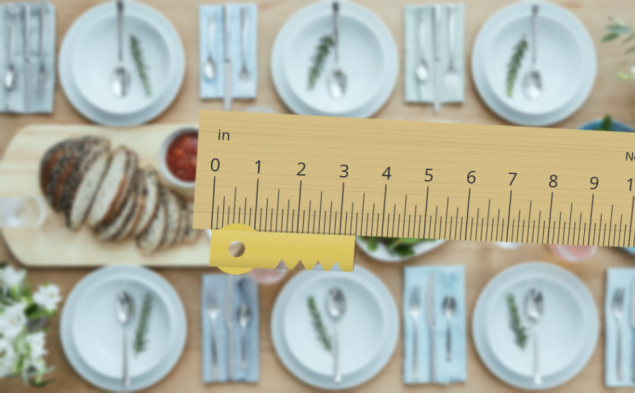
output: 3.375 in
